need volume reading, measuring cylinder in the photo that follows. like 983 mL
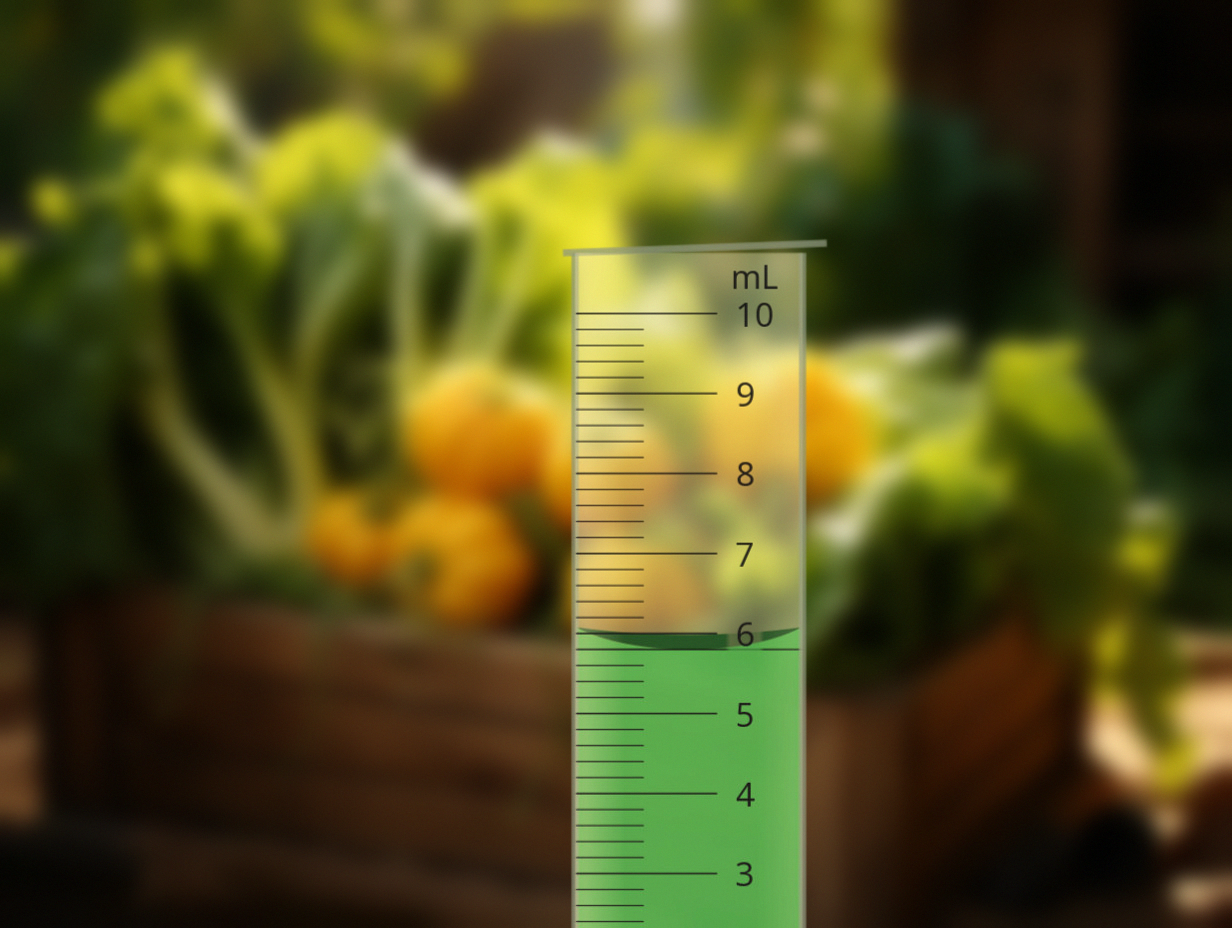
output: 5.8 mL
